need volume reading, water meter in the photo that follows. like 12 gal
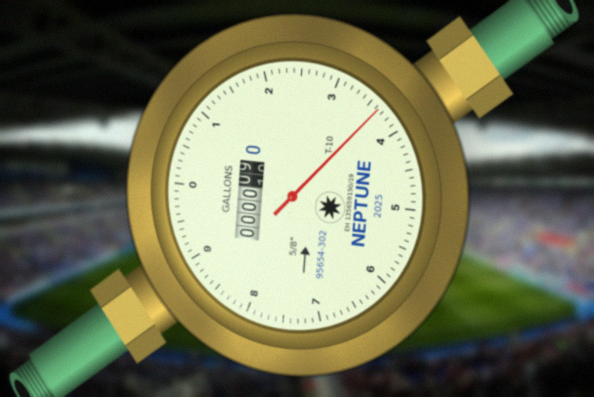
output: 93.6 gal
